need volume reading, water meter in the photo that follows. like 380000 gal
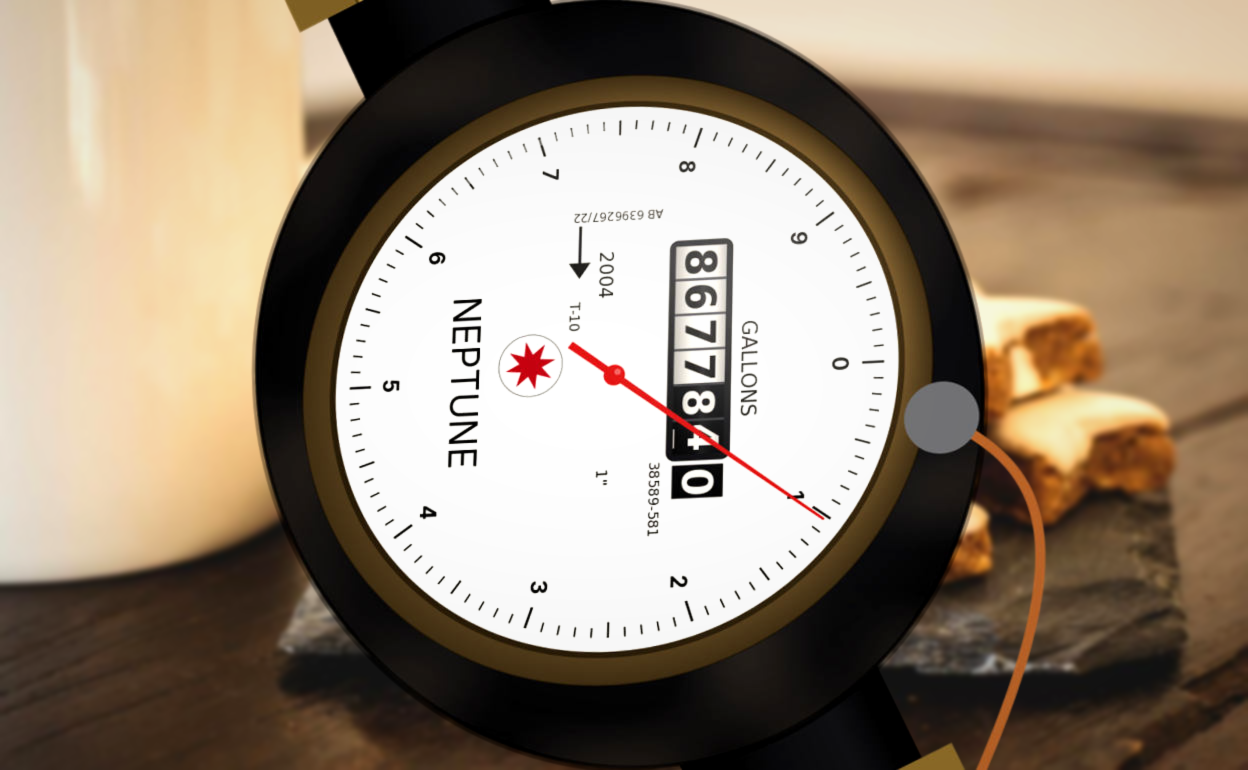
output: 8677841.0 gal
